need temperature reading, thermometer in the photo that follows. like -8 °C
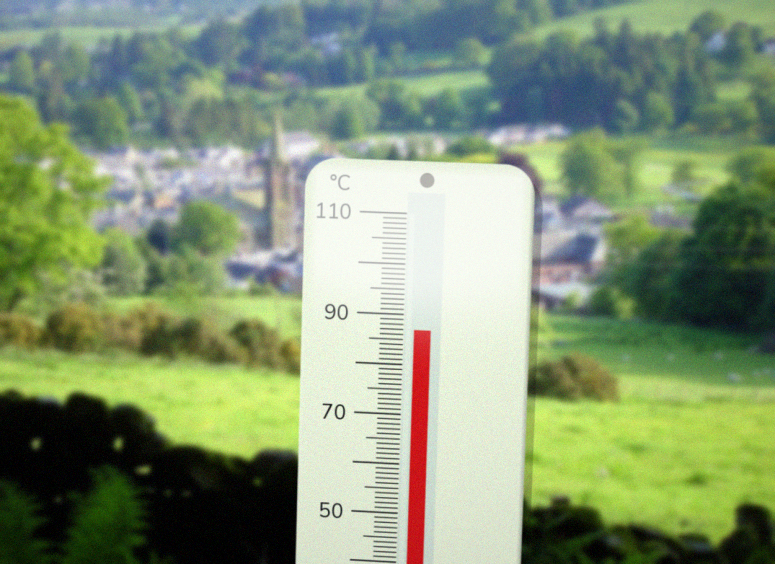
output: 87 °C
